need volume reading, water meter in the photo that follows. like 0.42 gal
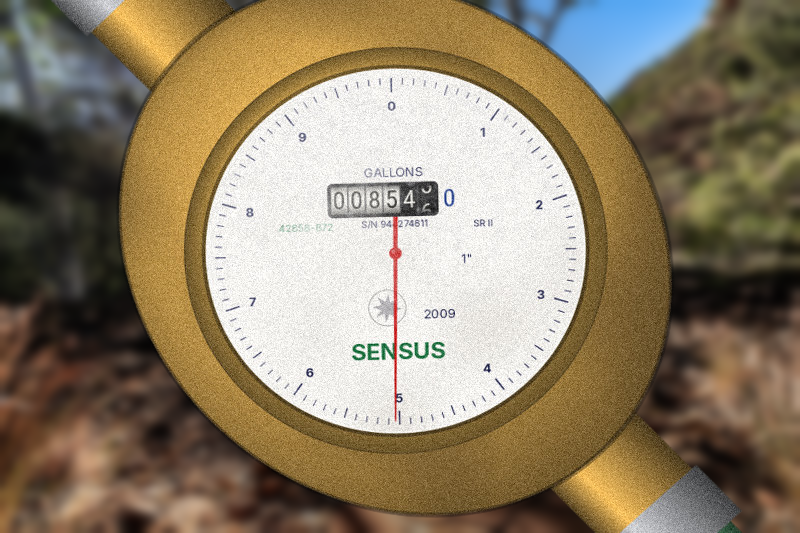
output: 85455.0 gal
